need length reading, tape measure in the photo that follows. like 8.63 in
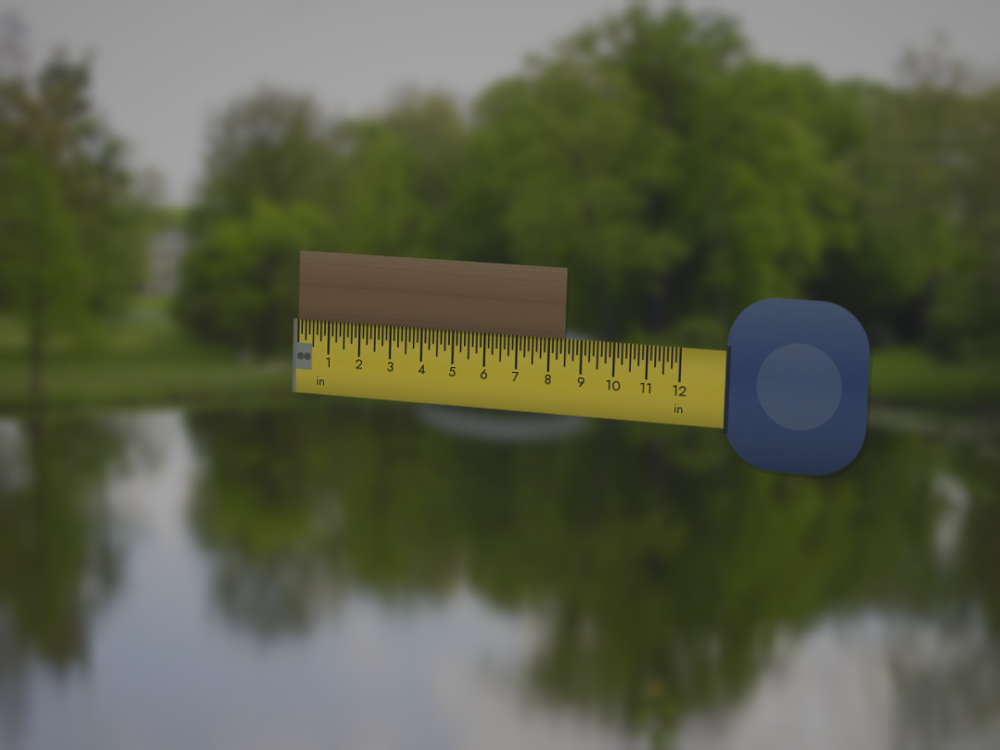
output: 8.5 in
